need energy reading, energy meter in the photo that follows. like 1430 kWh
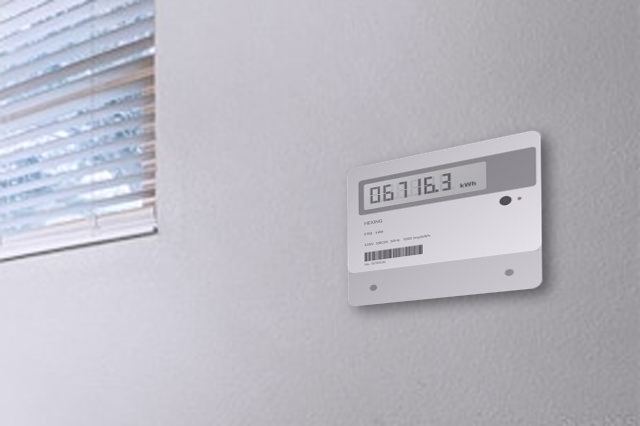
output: 6716.3 kWh
